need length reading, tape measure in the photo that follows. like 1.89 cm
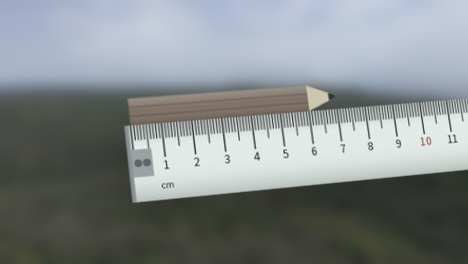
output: 7 cm
